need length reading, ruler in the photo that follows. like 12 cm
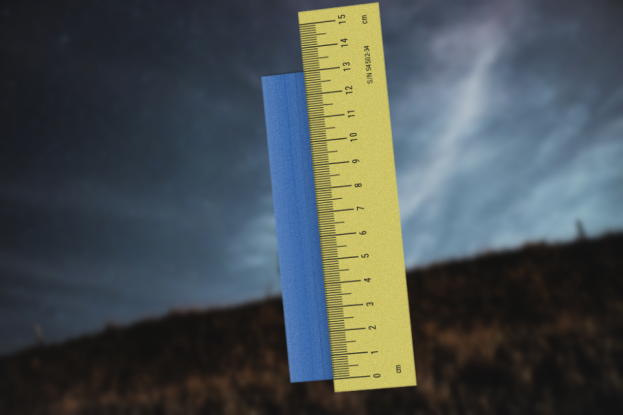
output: 13 cm
